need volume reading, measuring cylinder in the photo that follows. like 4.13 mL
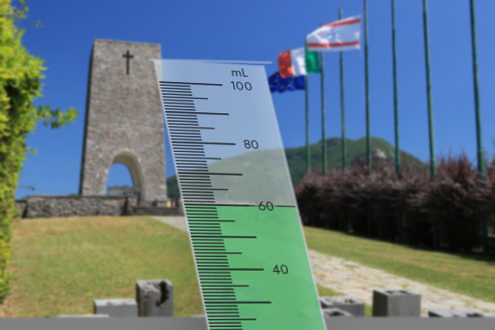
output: 60 mL
